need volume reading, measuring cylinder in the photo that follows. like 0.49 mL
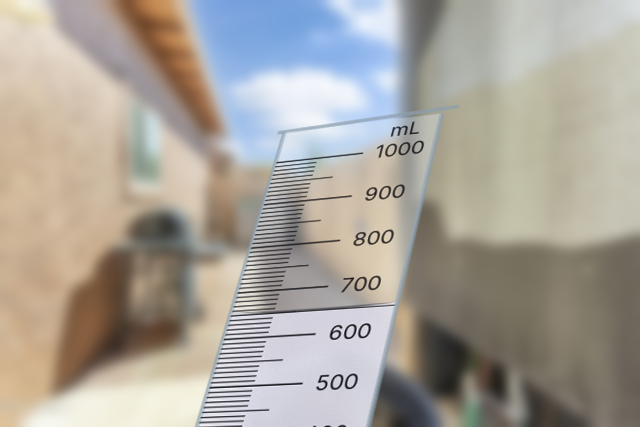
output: 650 mL
